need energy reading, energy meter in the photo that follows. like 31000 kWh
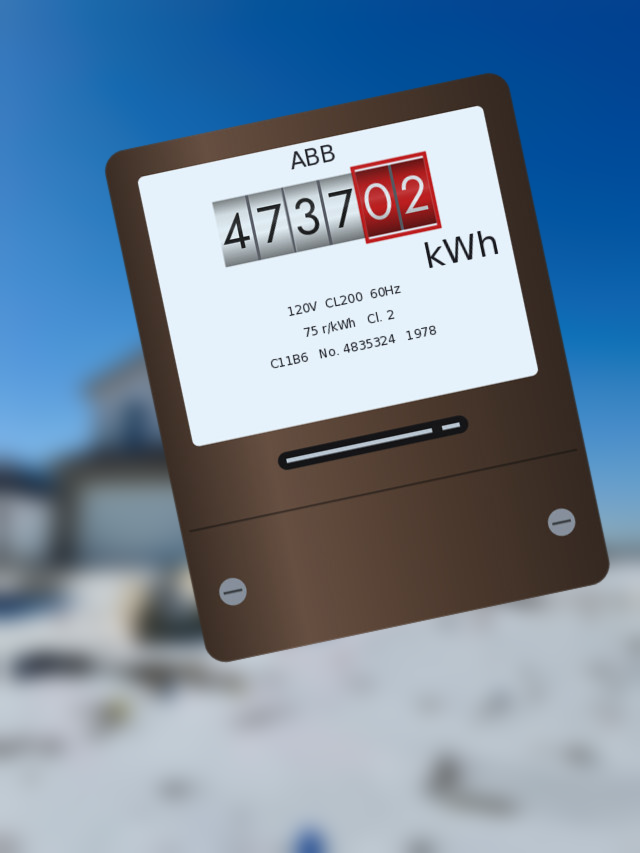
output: 4737.02 kWh
